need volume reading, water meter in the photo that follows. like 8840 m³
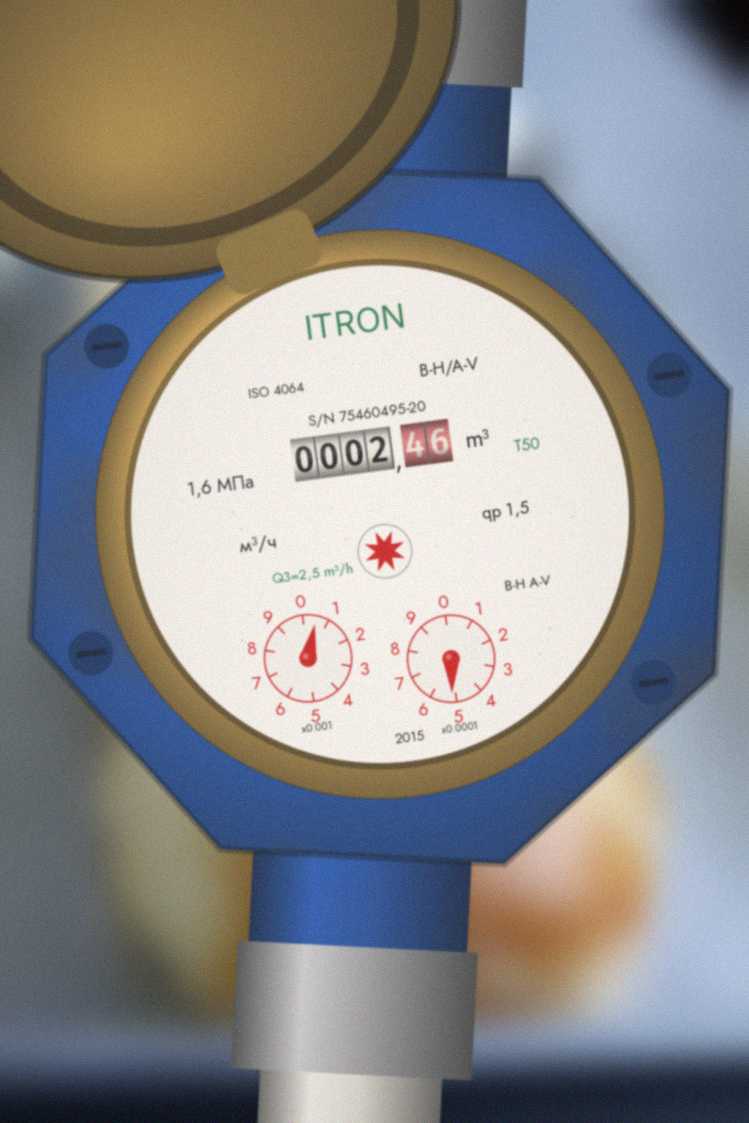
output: 2.4605 m³
